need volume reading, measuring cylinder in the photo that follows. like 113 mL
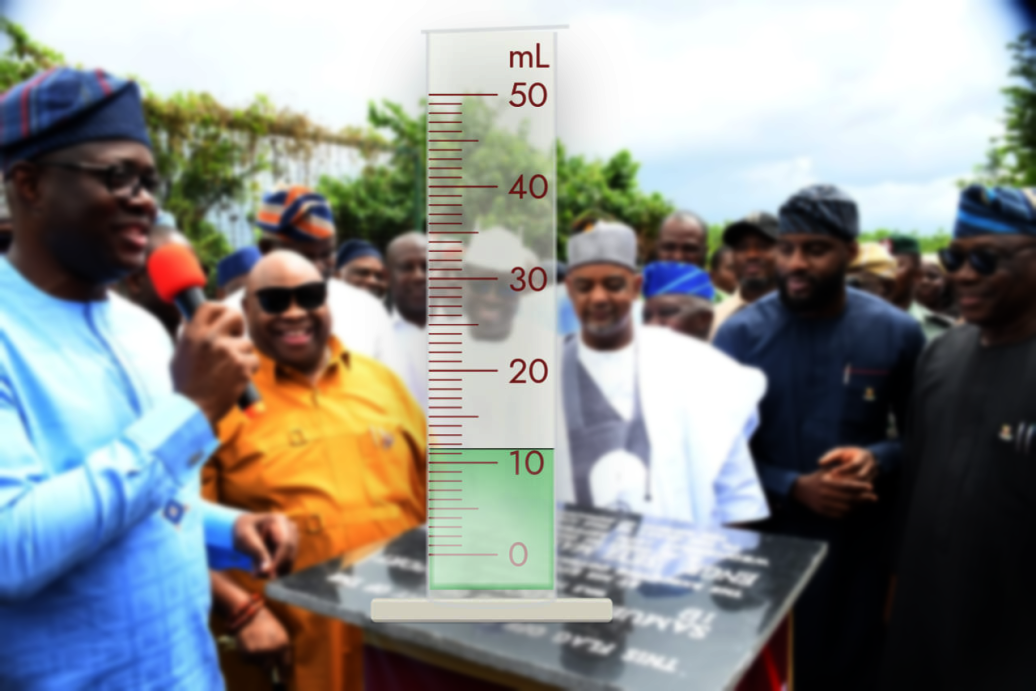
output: 11.5 mL
